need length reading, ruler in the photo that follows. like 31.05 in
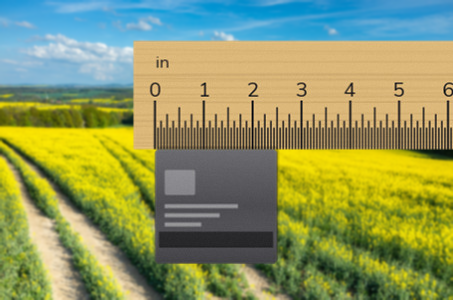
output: 2.5 in
